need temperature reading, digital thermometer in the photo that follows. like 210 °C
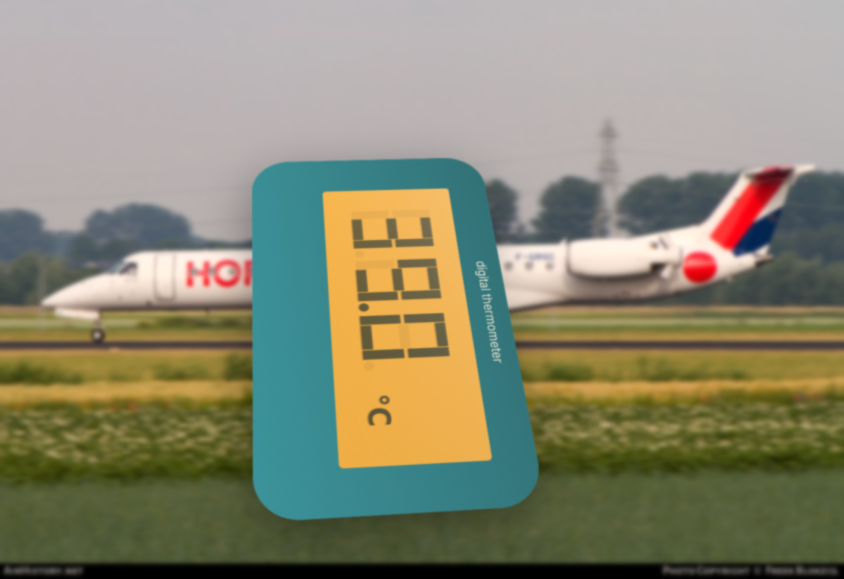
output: 39.0 °C
